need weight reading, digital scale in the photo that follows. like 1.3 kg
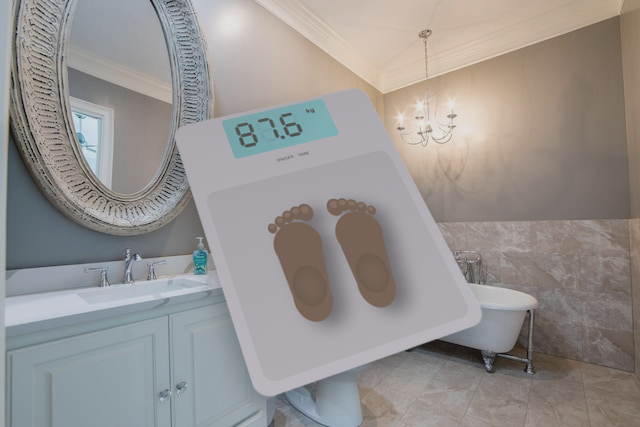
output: 87.6 kg
